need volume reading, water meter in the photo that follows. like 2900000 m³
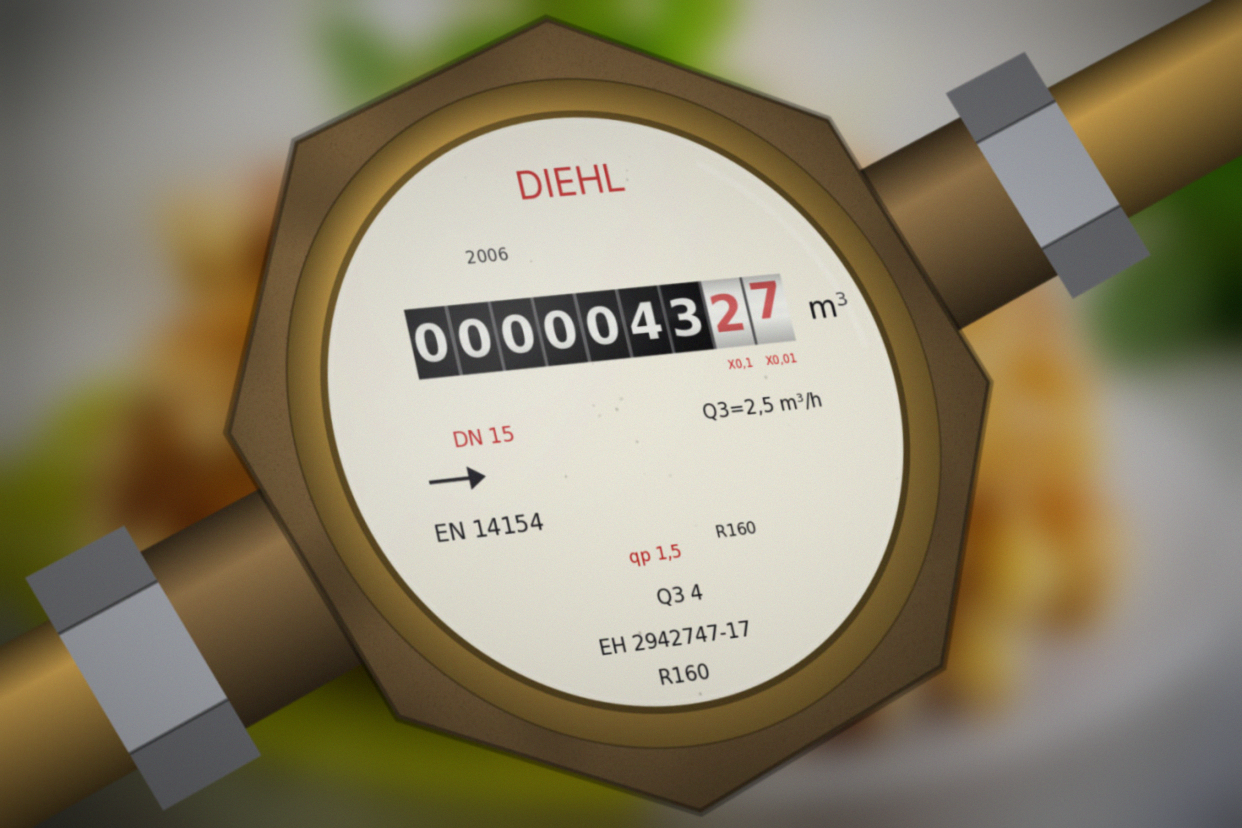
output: 43.27 m³
